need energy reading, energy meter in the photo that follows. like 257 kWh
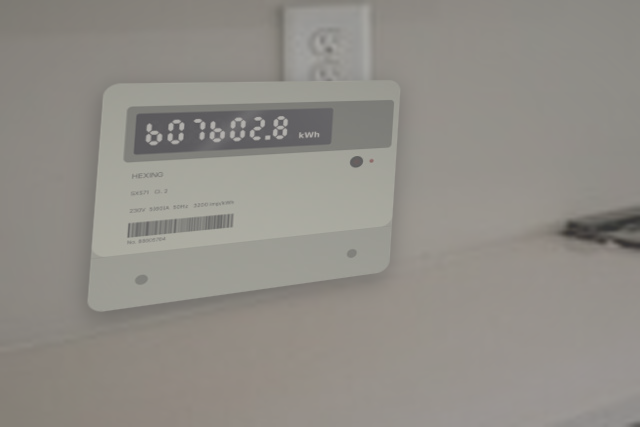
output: 607602.8 kWh
